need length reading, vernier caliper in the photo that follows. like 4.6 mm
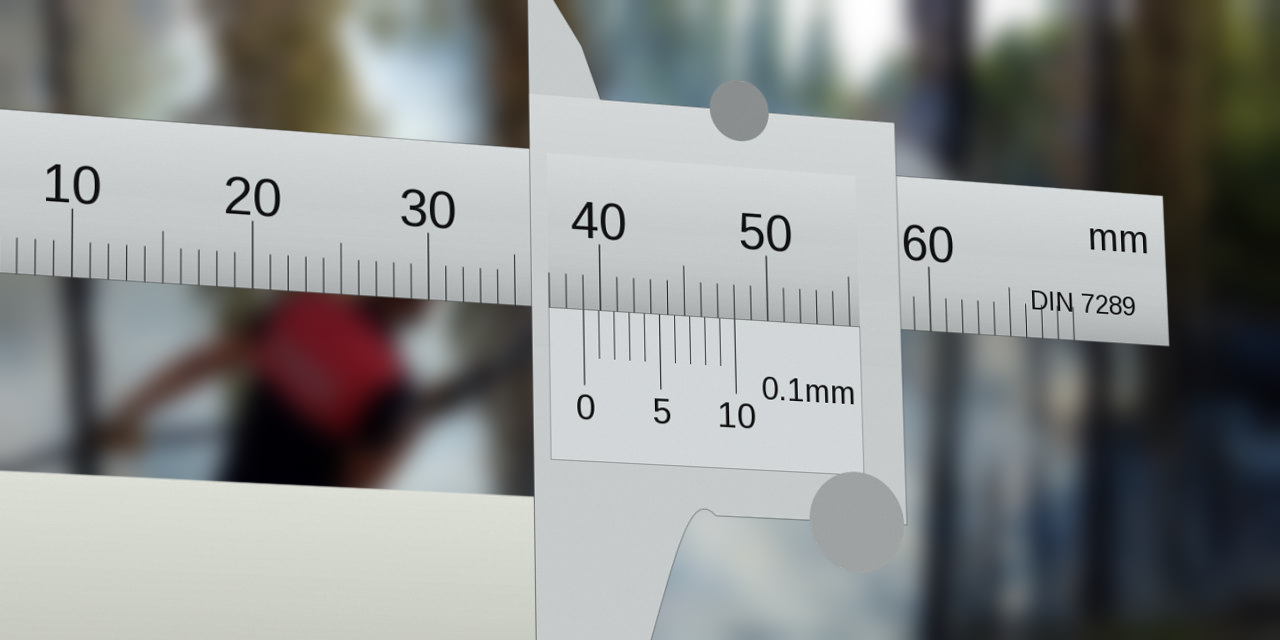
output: 39.0 mm
